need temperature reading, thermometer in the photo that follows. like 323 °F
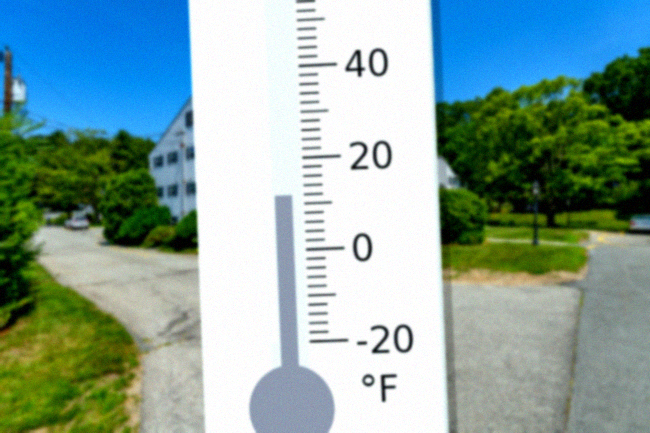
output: 12 °F
